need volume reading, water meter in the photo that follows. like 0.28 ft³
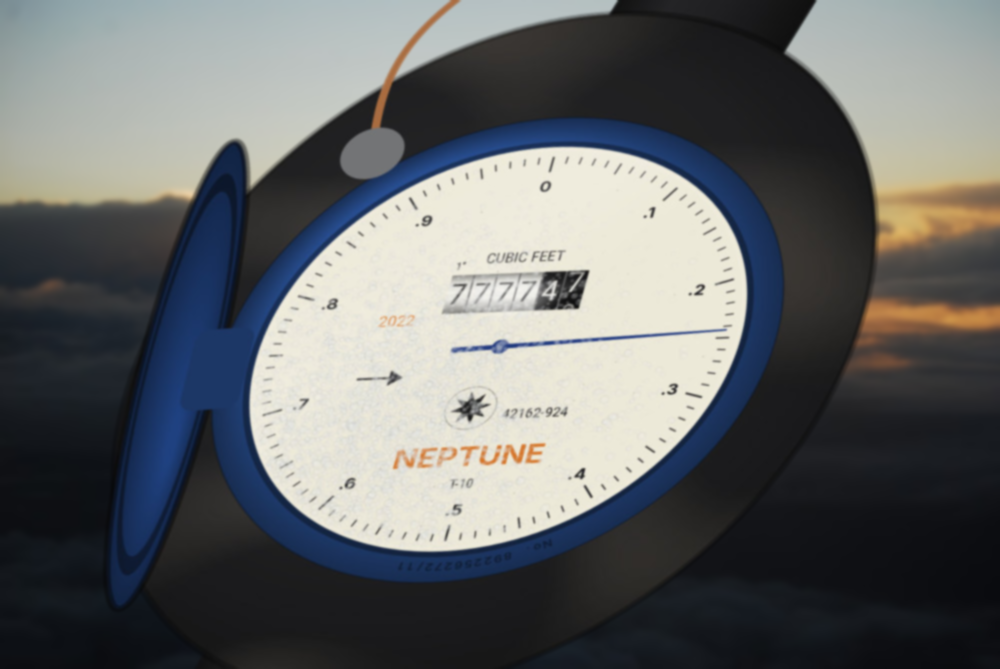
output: 777747.24 ft³
